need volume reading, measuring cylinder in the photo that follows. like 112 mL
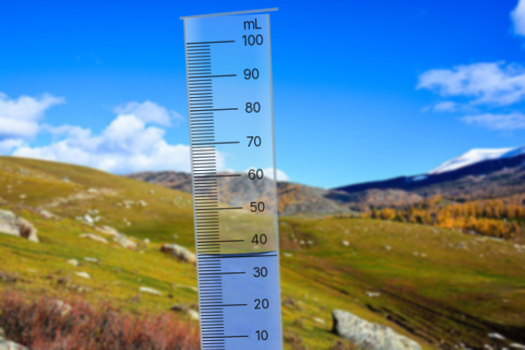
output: 35 mL
